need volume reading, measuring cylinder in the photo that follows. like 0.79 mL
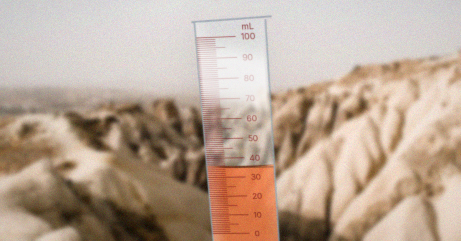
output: 35 mL
